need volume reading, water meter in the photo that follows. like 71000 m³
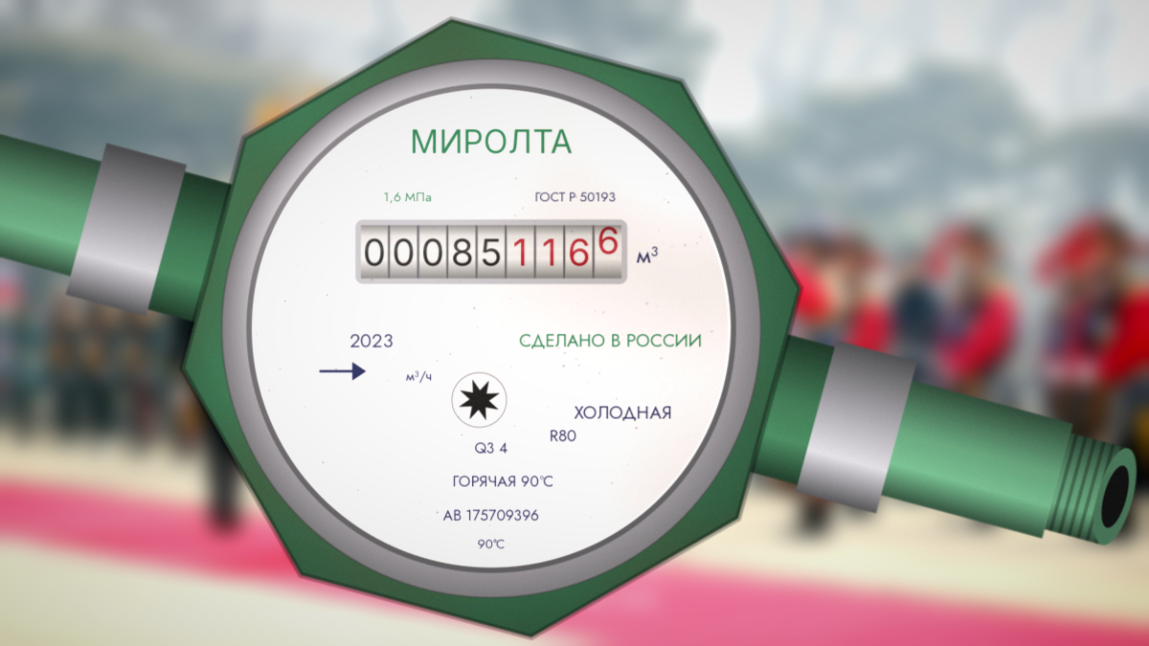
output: 85.1166 m³
